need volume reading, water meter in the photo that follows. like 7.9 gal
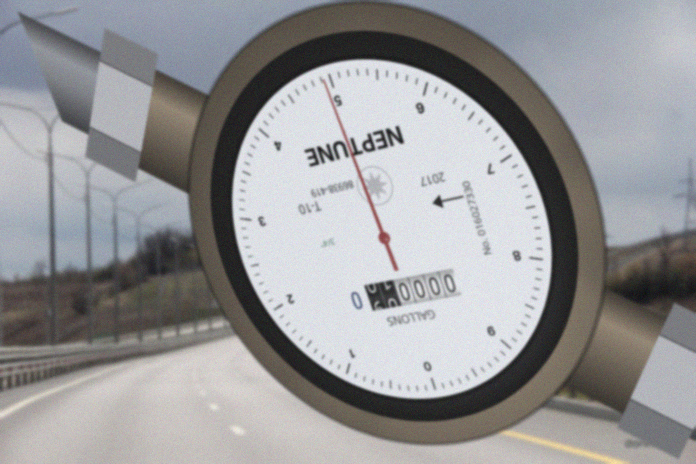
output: 94.9 gal
